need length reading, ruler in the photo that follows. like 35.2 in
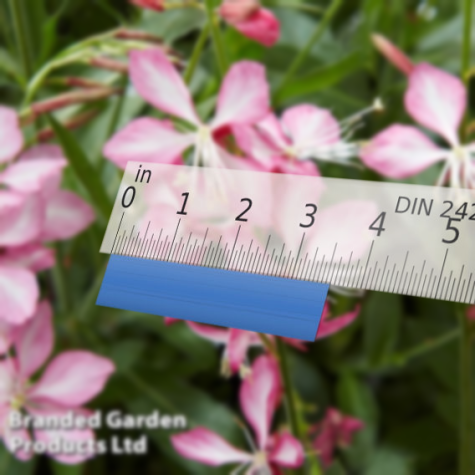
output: 3.5625 in
